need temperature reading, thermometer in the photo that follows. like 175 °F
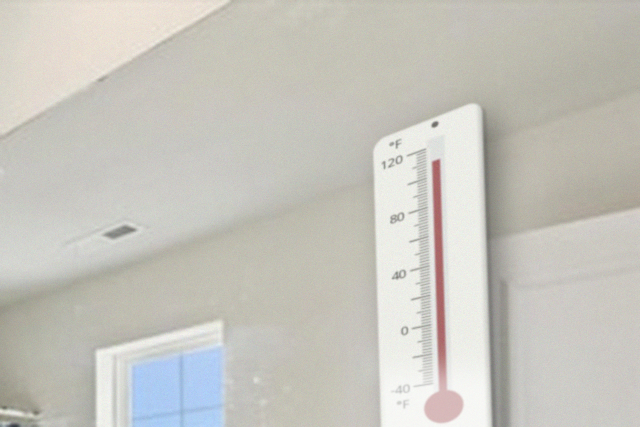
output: 110 °F
